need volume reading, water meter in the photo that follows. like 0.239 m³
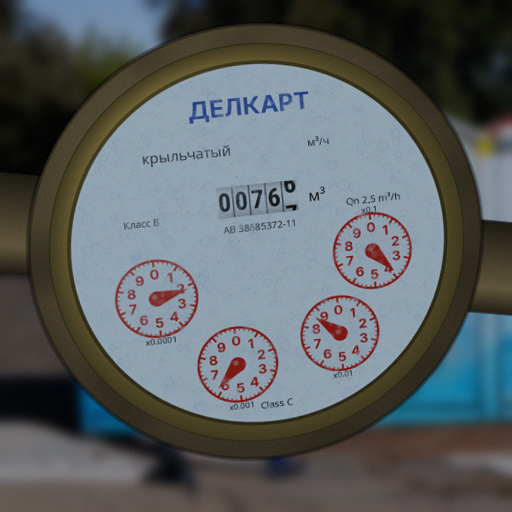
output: 766.3862 m³
